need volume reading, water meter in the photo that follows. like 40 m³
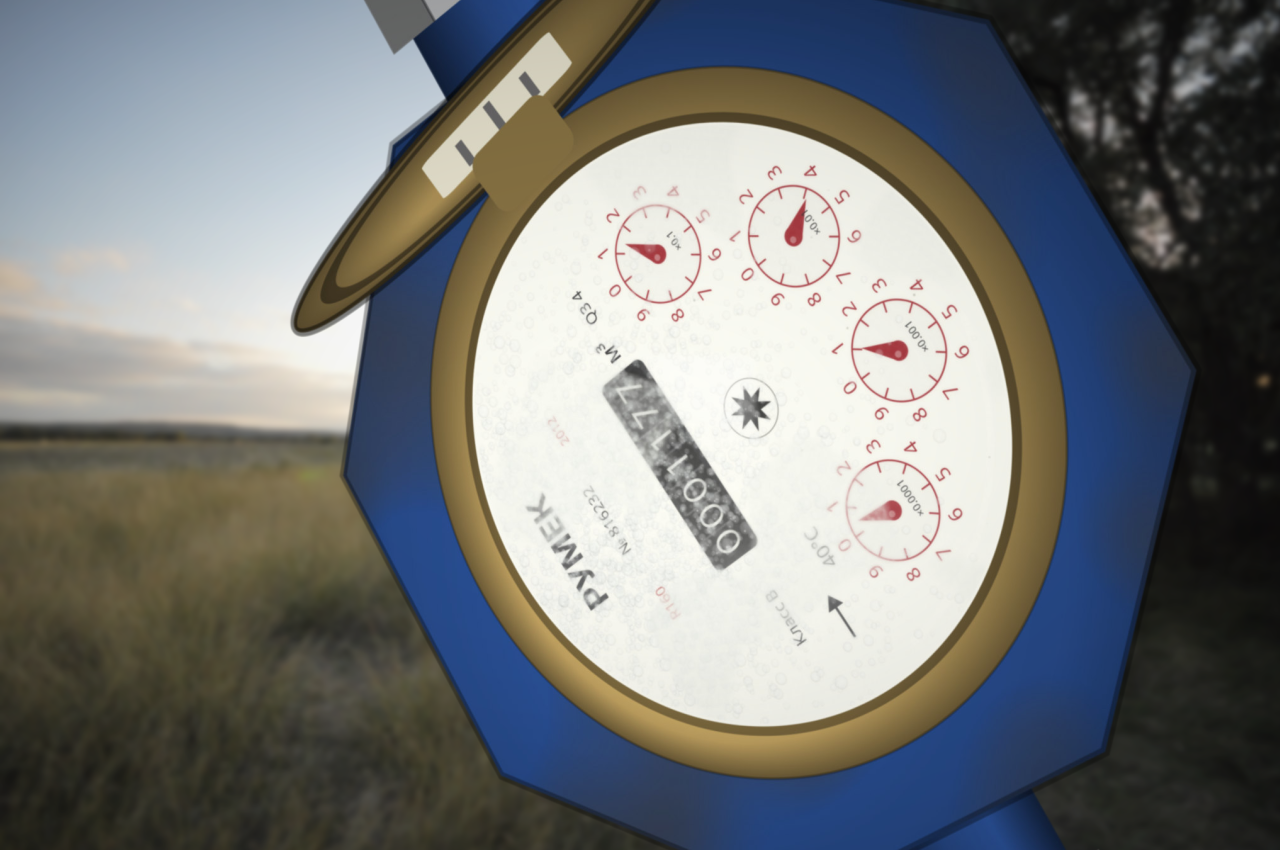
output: 1177.1410 m³
